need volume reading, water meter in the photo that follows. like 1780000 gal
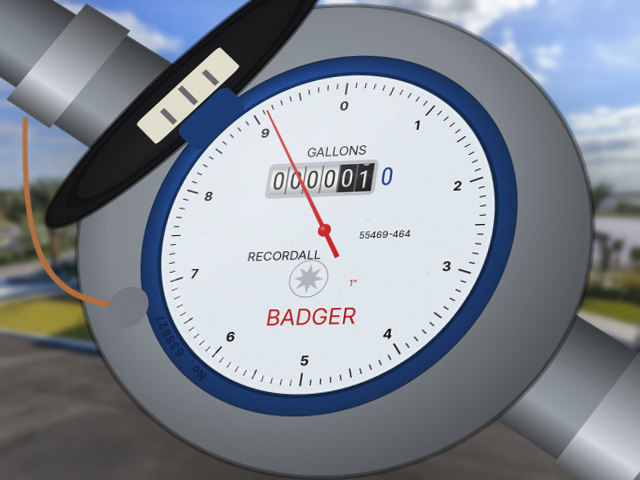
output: 9.1 gal
